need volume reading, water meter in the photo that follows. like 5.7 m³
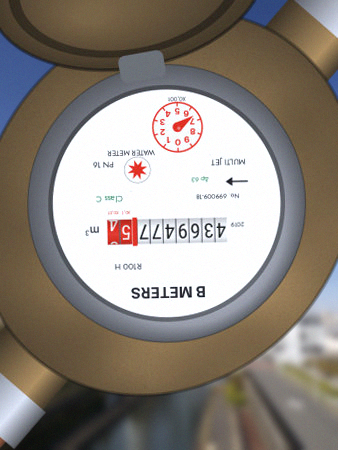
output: 4369477.536 m³
